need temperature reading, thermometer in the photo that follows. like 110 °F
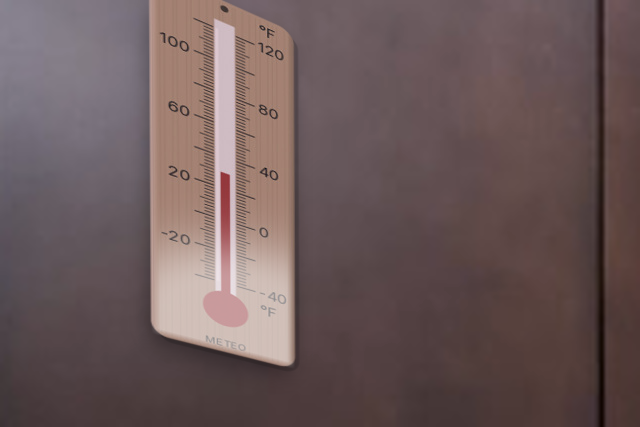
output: 30 °F
